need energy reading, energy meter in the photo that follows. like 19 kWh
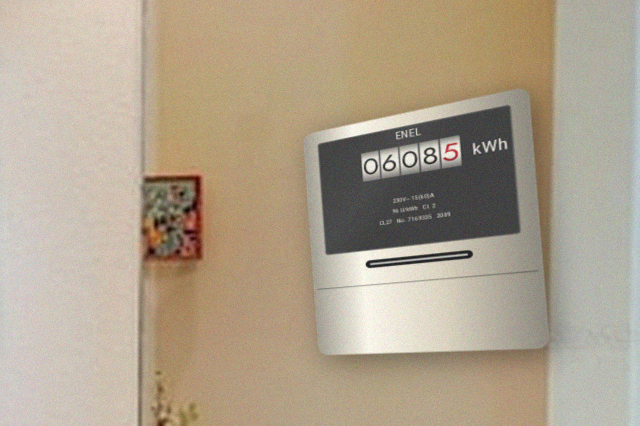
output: 608.5 kWh
